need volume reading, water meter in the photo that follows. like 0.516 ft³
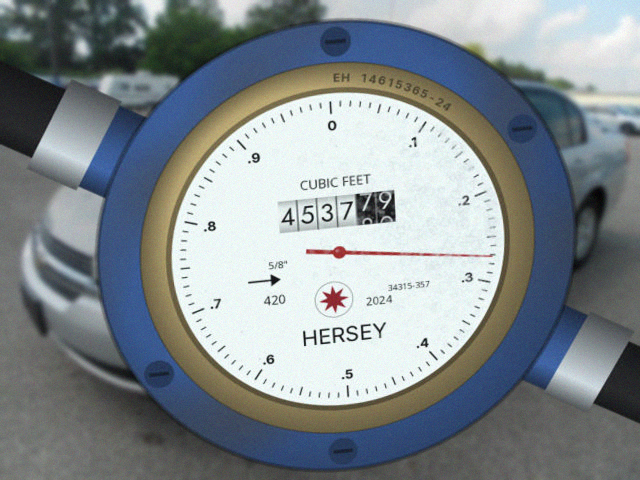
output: 453779.27 ft³
